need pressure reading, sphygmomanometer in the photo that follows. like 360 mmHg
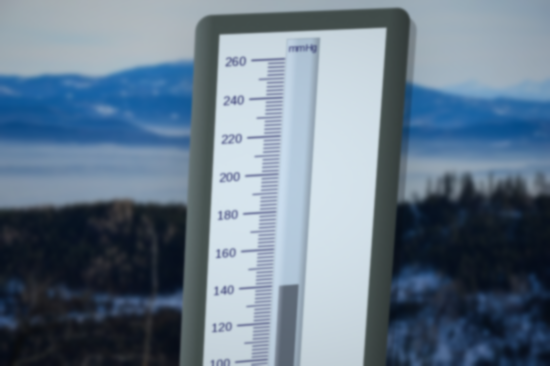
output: 140 mmHg
